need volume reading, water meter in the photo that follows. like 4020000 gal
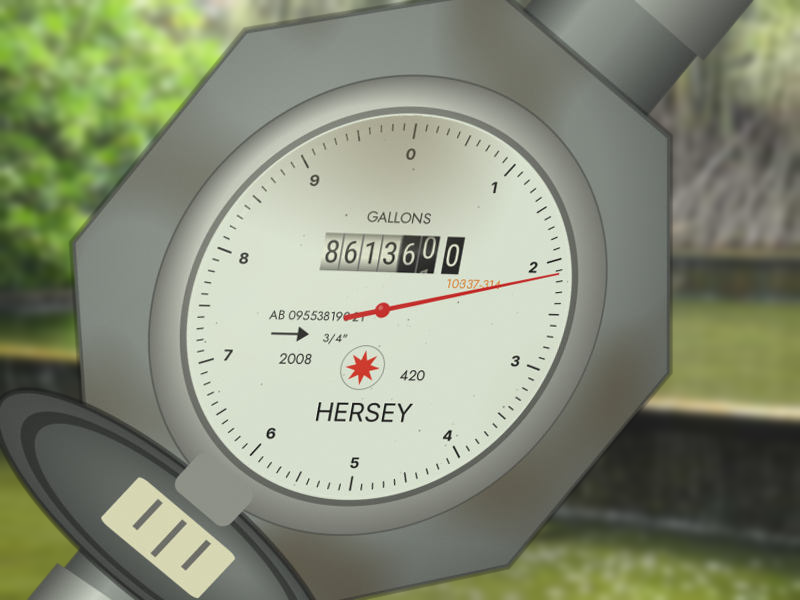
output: 8613602.1 gal
